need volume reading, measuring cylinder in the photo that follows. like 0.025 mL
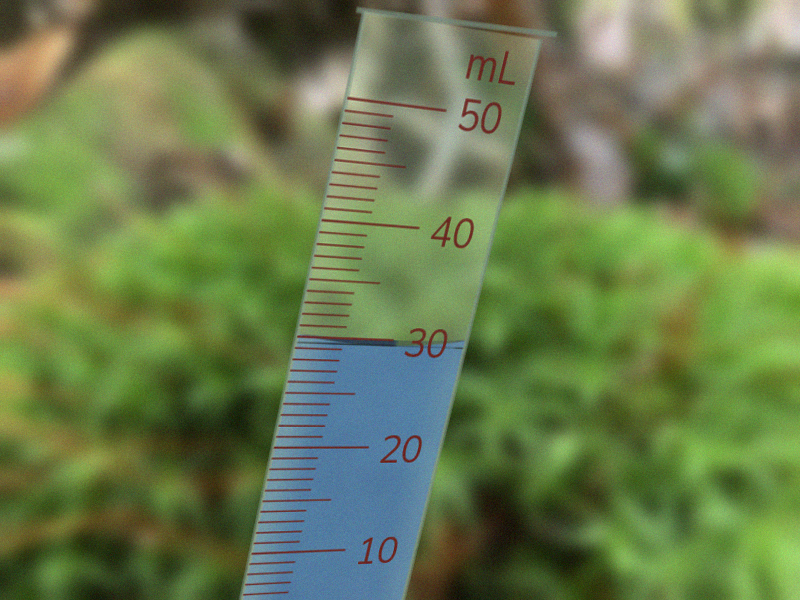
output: 29.5 mL
